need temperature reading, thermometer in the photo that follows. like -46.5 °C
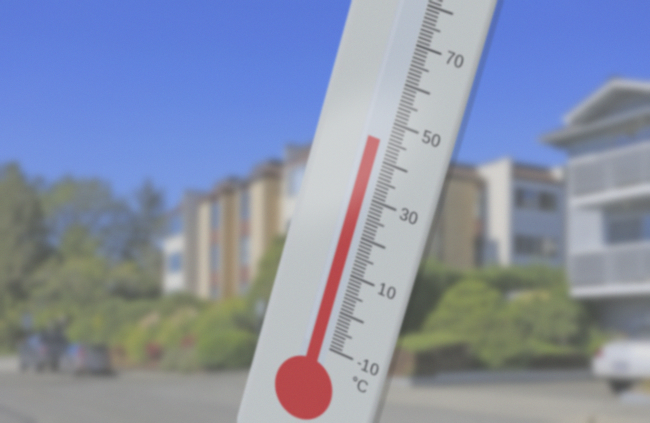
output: 45 °C
